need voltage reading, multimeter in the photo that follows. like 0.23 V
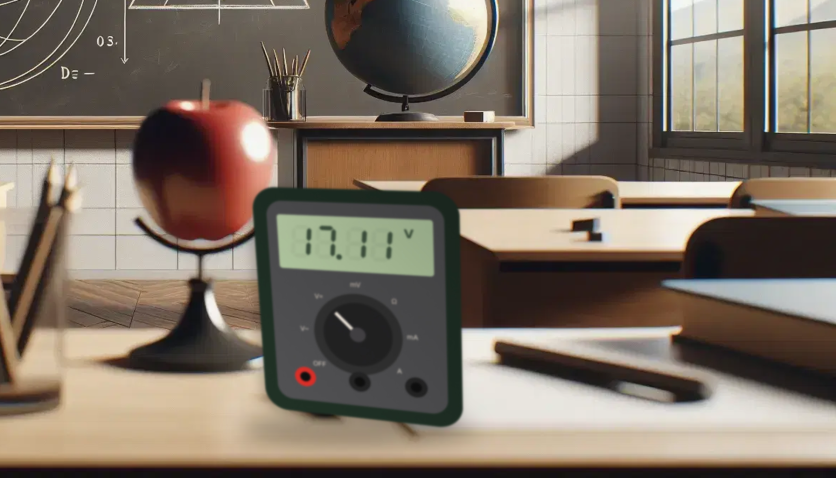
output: 17.11 V
